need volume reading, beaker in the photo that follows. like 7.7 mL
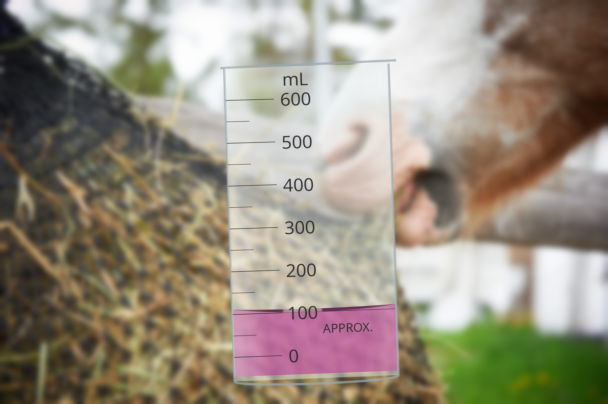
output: 100 mL
